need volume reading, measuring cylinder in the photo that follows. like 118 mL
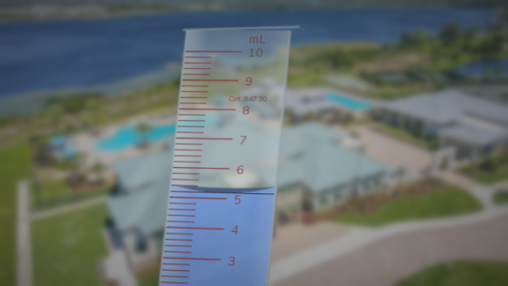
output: 5.2 mL
